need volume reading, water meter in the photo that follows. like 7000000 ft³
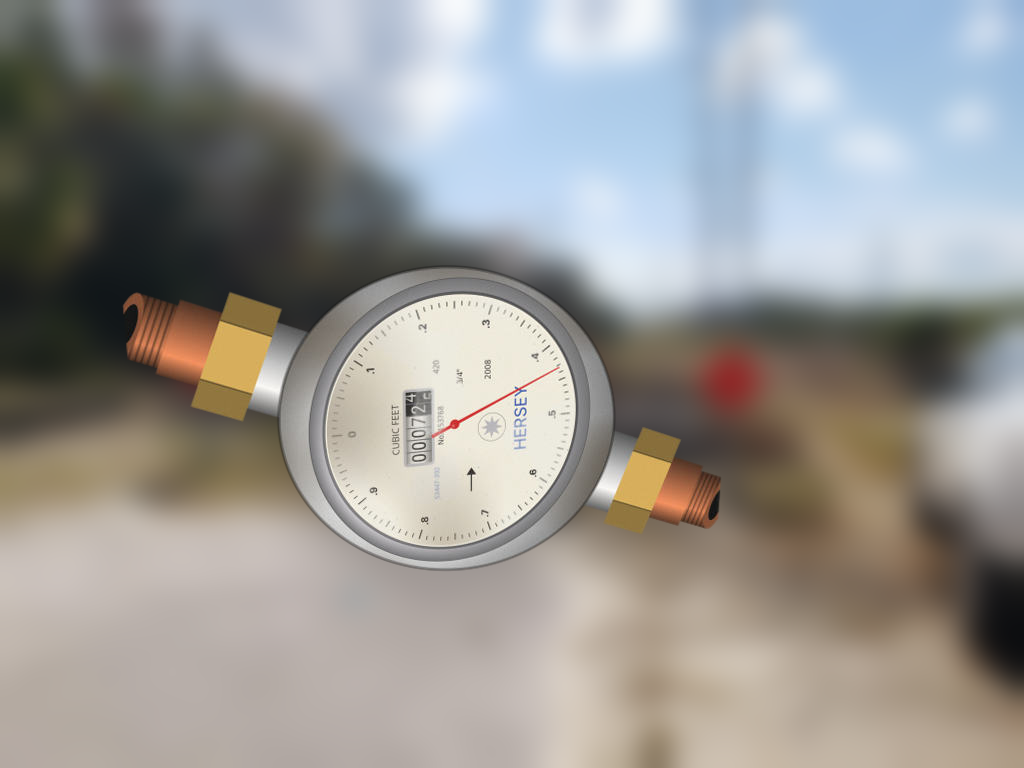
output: 724.43 ft³
